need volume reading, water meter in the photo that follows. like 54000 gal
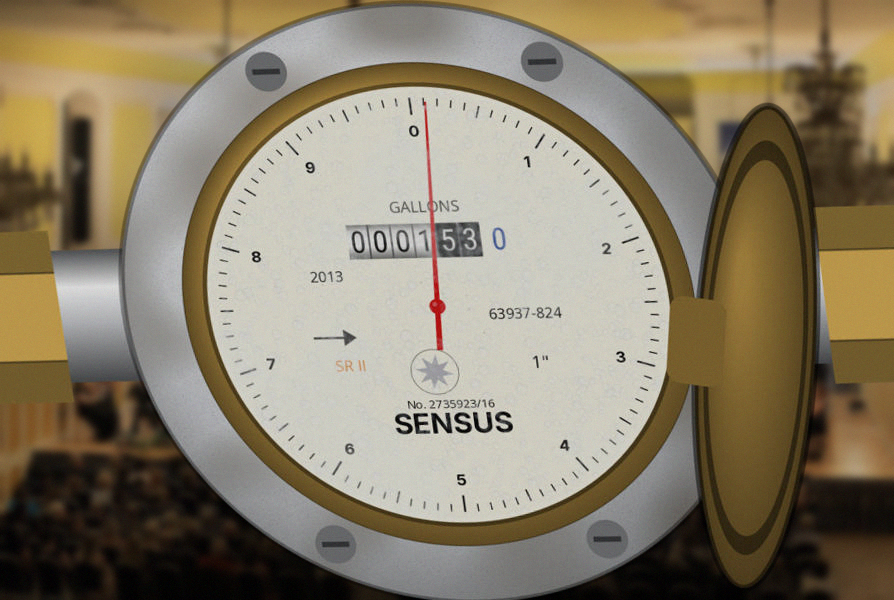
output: 1530.1 gal
